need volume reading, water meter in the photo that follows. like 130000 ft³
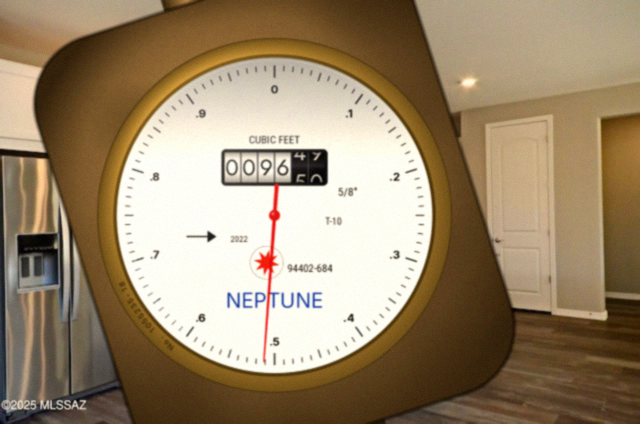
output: 9649.51 ft³
